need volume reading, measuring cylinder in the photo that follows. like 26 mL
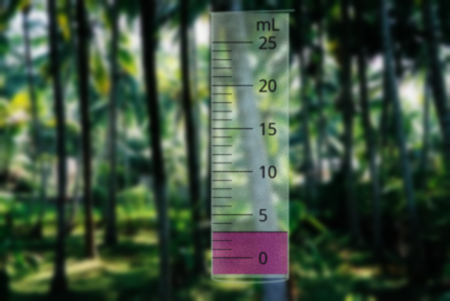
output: 3 mL
